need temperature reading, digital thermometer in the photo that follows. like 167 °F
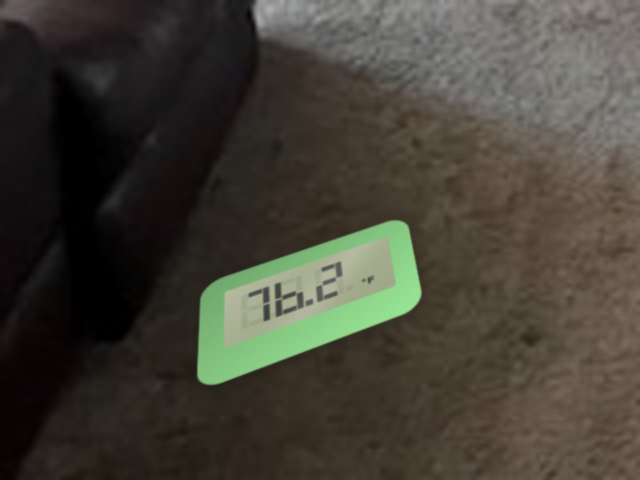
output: 76.2 °F
